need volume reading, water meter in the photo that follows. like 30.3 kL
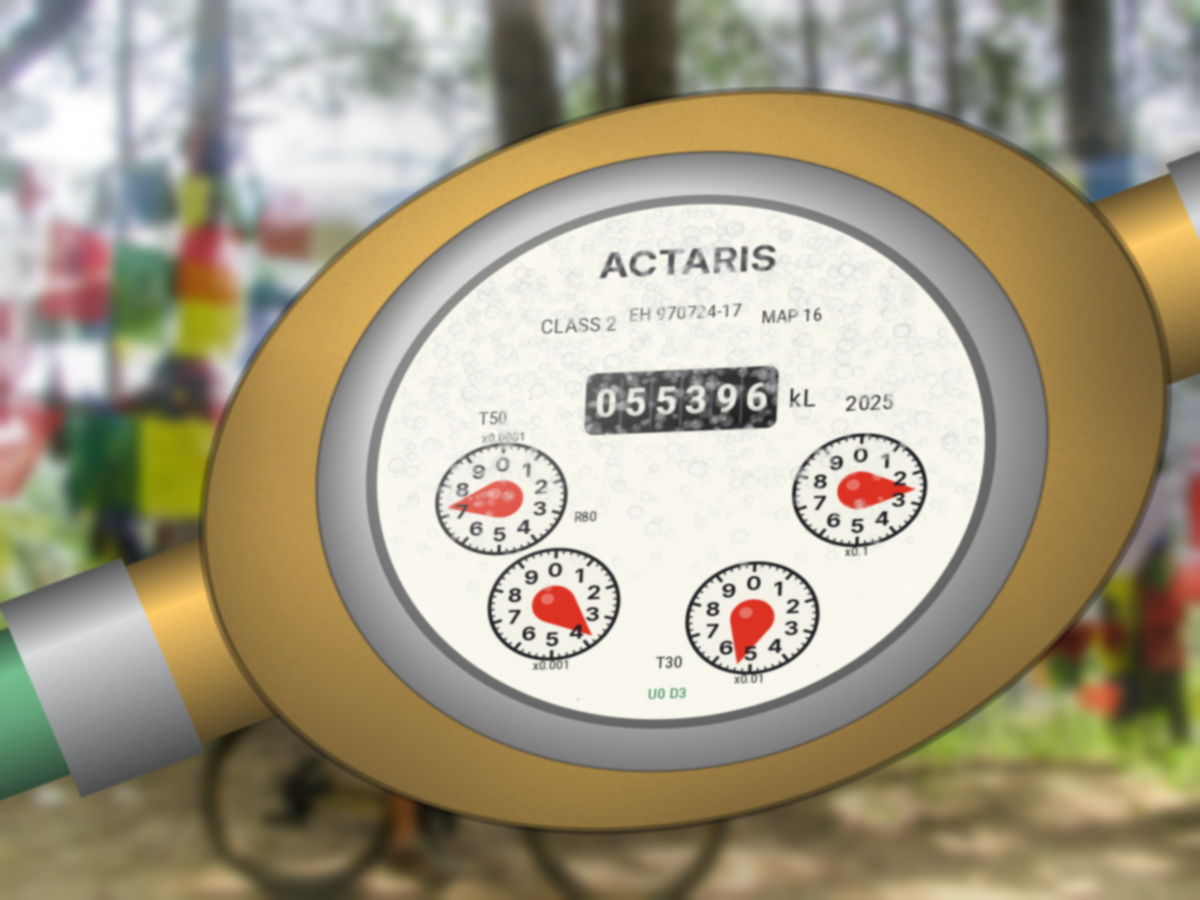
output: 55396.2537 kL
